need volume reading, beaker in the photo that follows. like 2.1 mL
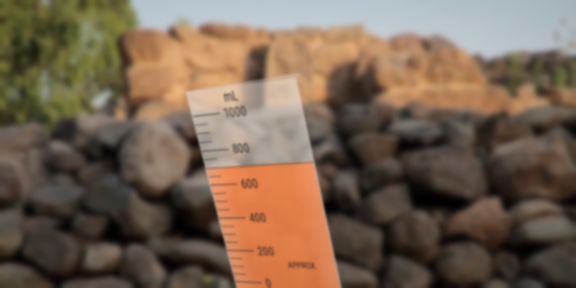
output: 700 mL
